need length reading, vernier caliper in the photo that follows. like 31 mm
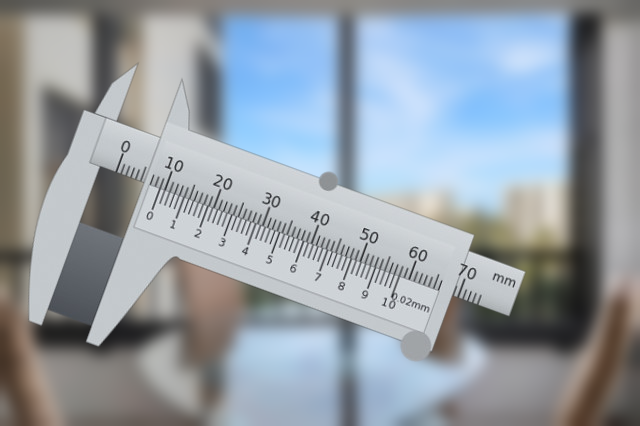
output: 9.0 mm
